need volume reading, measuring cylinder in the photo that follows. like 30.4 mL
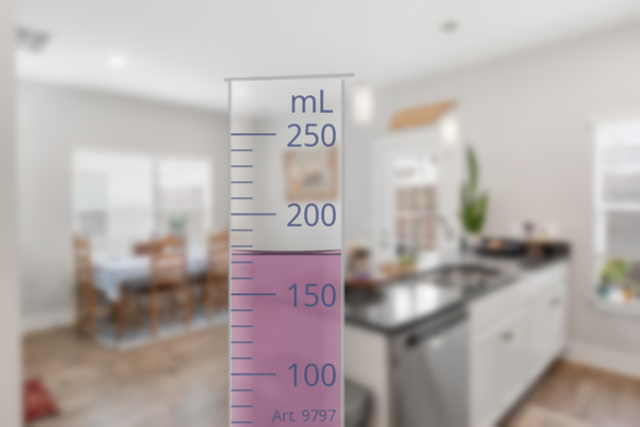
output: 175 mL
